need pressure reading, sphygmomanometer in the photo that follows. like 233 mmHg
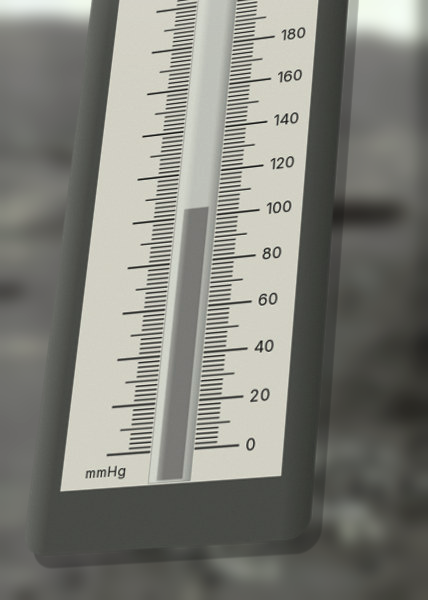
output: 104 mmHg
